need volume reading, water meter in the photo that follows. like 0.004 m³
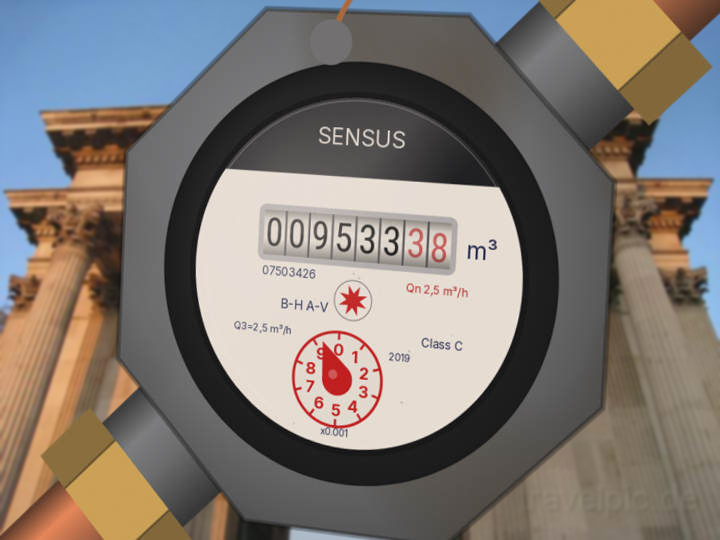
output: 9533.379 m³
